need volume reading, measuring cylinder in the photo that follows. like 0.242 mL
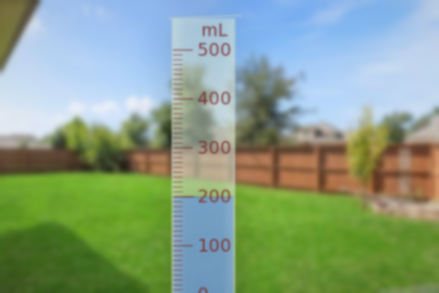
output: 200 mL
